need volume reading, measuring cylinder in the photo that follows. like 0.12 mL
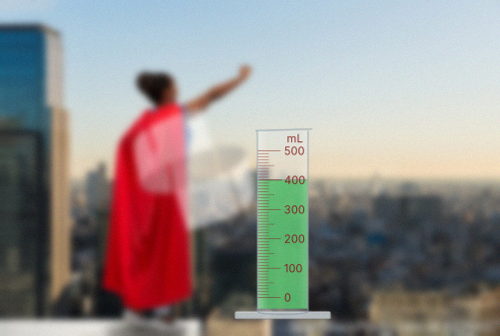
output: 400 mL
